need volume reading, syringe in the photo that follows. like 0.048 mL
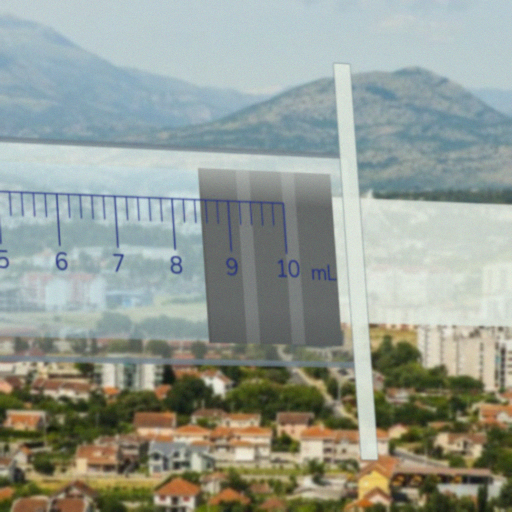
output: 8.5 mL
